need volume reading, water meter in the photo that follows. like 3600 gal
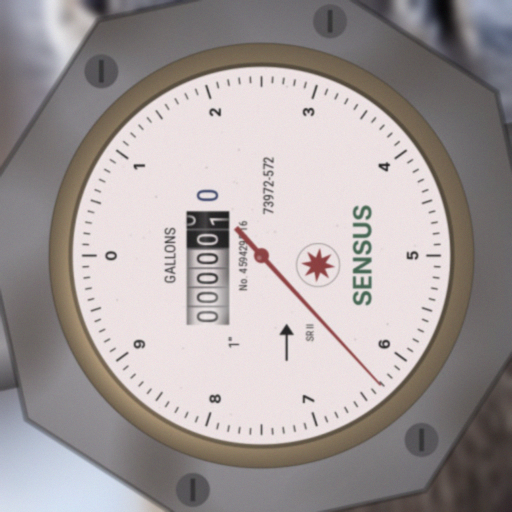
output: 6.3 gal
